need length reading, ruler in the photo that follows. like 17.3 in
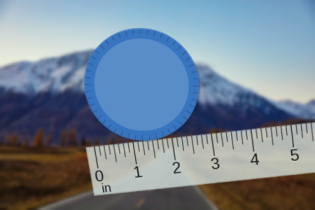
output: 2.875 in
